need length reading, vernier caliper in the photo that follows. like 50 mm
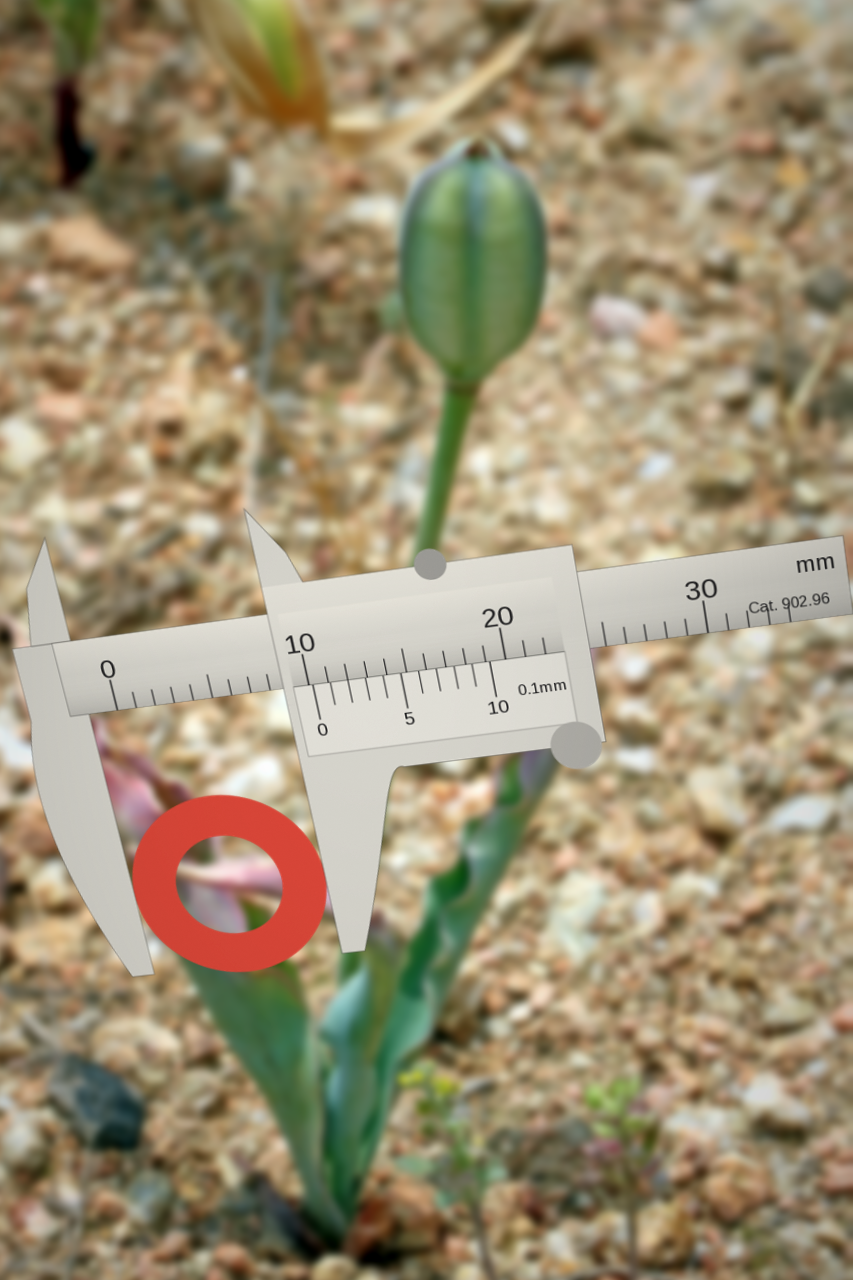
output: 10.2 mm
